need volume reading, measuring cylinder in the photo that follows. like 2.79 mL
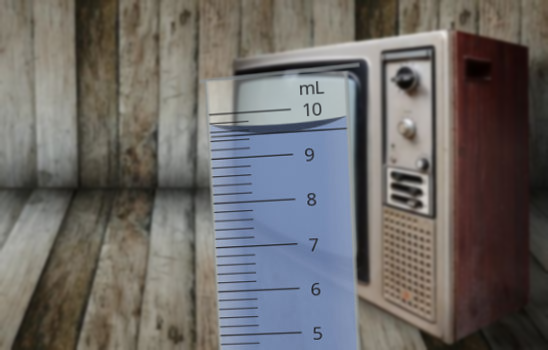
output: 9.5 mL
